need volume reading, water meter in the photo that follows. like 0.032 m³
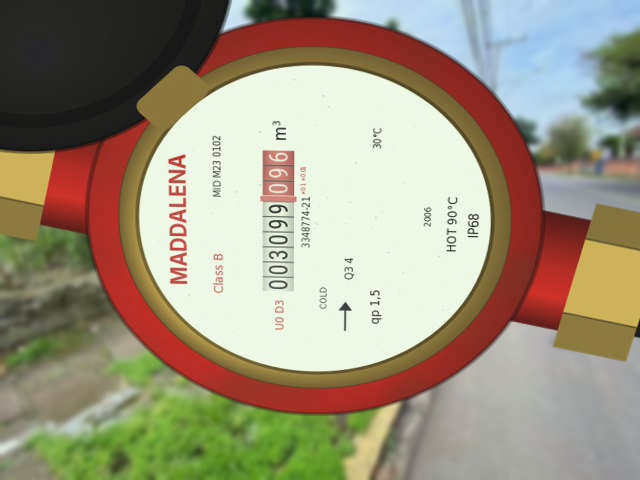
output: 3099.096 m³
